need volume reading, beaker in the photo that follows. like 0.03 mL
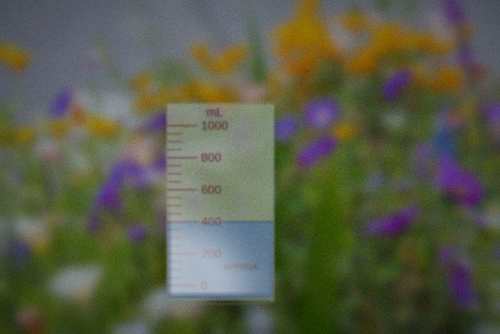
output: 400 mL
